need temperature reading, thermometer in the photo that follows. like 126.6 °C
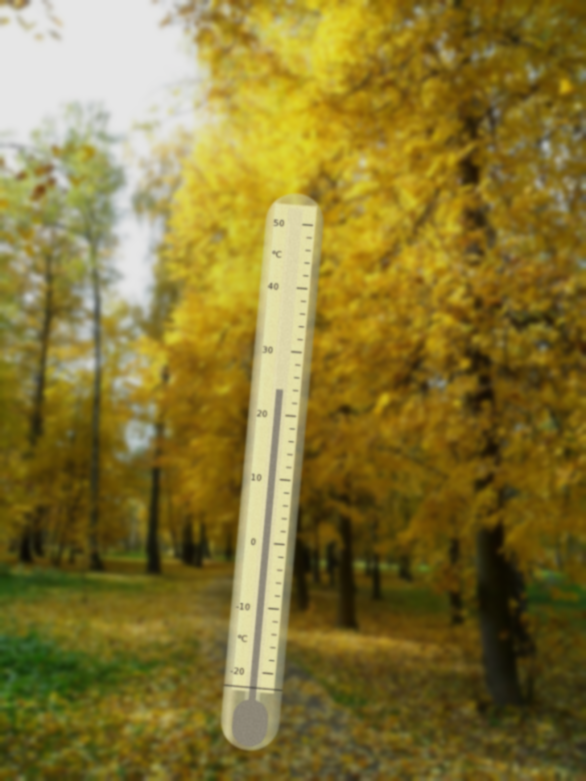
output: 24 °C
